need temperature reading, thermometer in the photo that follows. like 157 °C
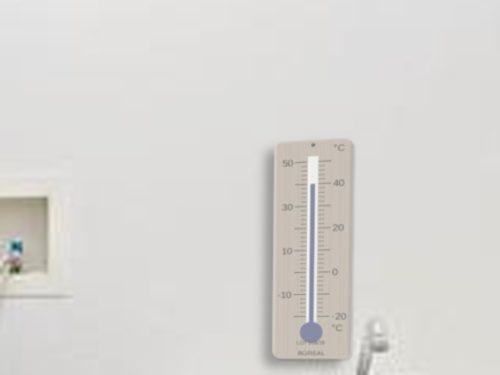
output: 40 °C
